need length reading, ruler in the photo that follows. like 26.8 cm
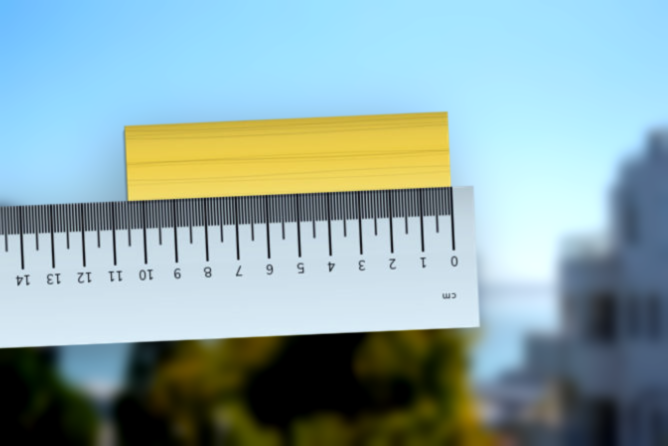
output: 10.5 cm
